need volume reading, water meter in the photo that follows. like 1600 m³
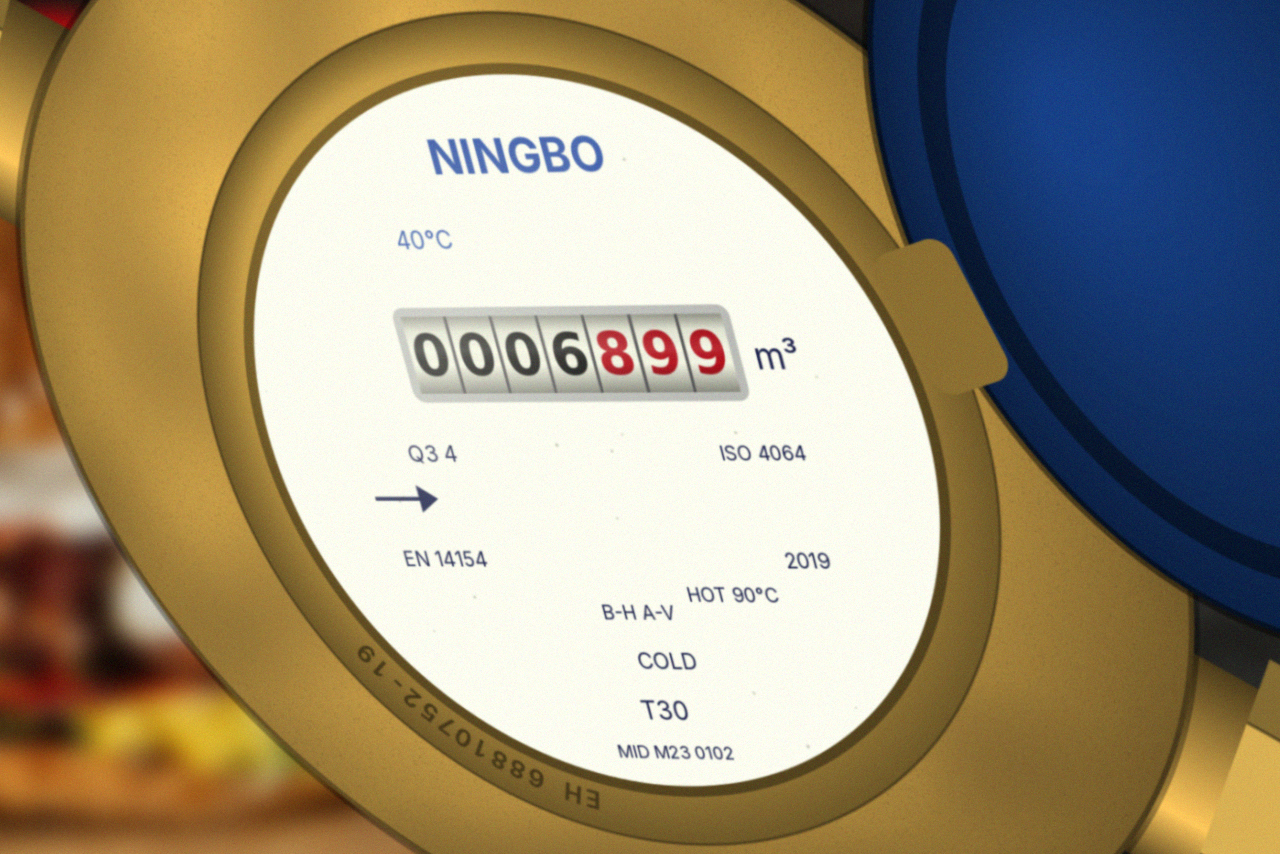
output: 6.899 m³
